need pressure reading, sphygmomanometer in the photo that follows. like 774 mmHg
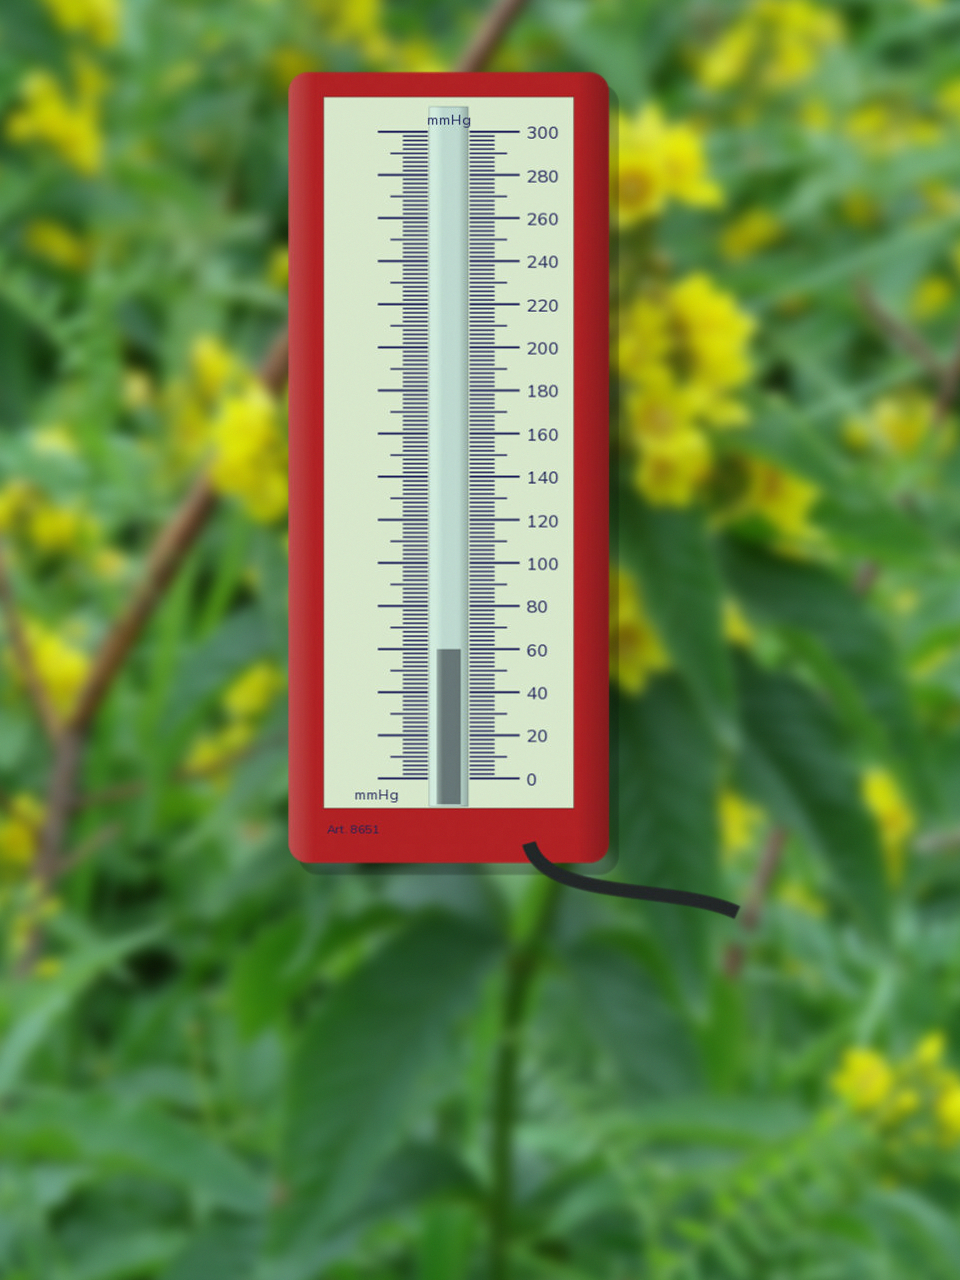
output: 60 mmHg
